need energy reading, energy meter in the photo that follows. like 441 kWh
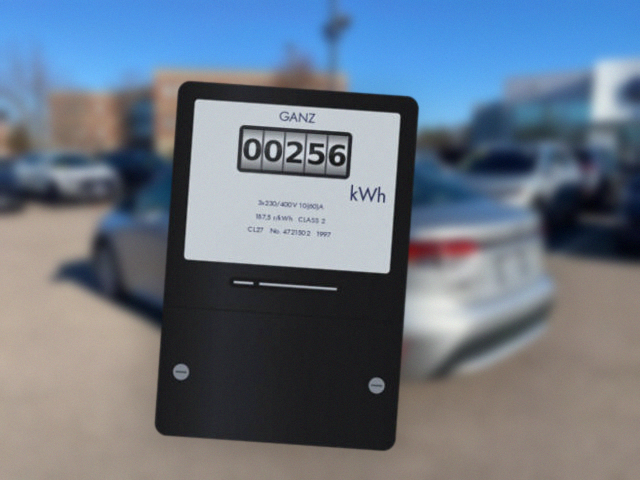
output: 256 kWh
